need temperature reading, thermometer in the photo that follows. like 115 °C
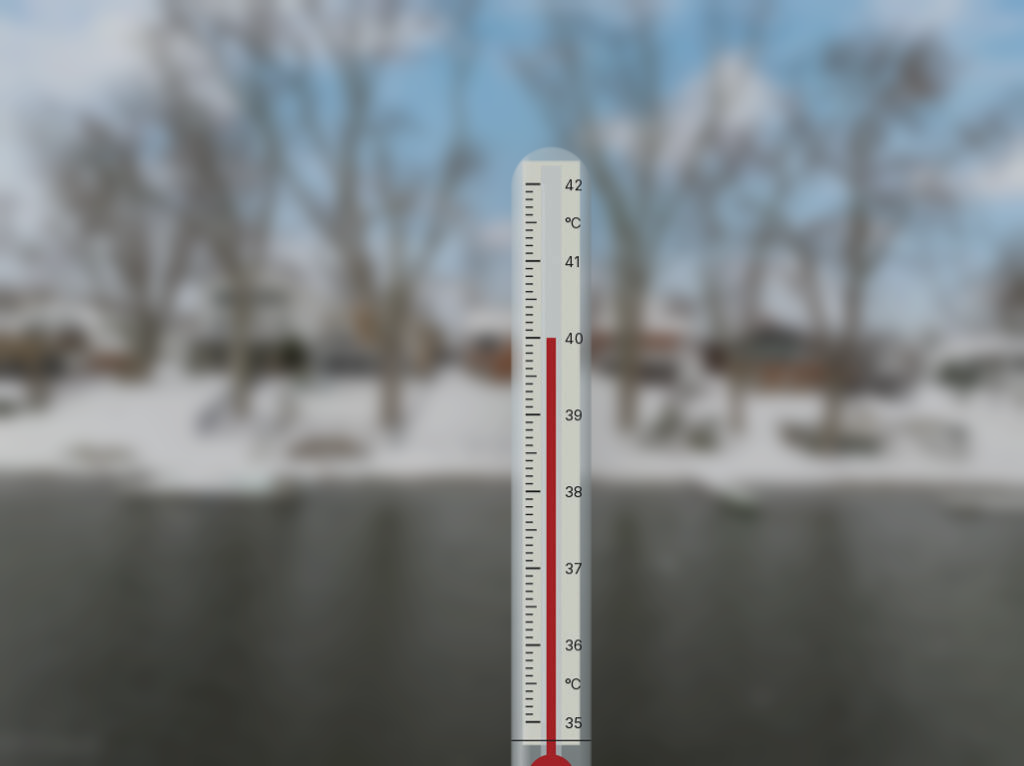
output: 40 °C
